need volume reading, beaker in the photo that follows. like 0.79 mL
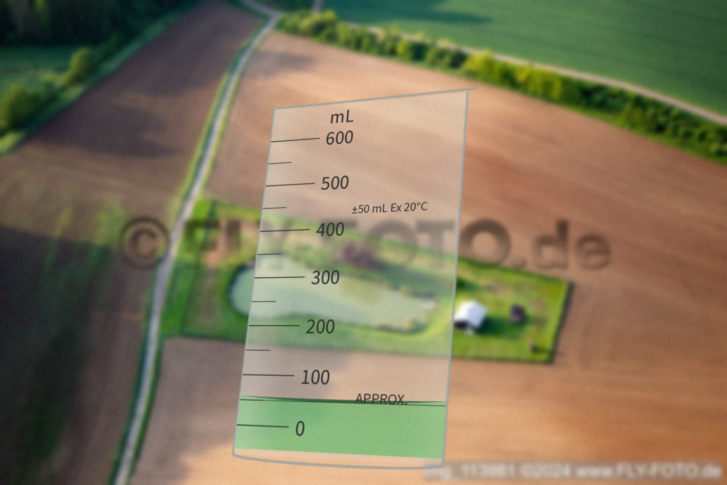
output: 50 mL
